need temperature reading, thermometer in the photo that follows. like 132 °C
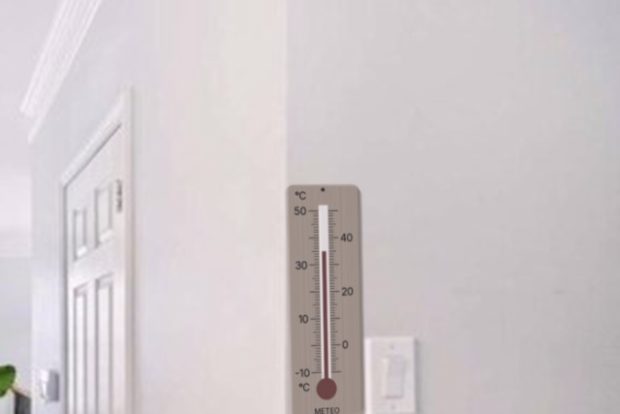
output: 35 °C
